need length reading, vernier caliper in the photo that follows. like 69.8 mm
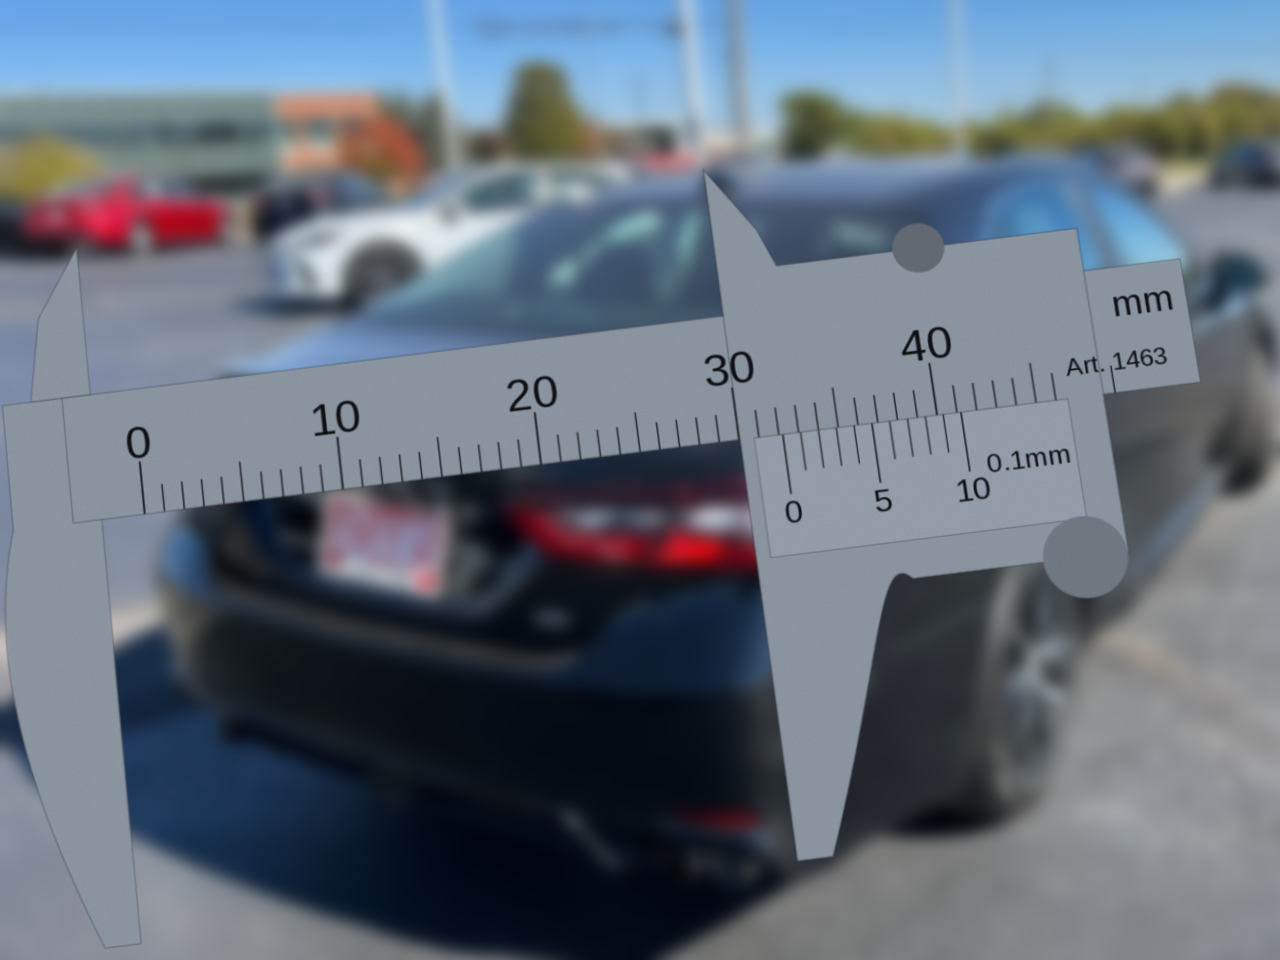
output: 32.2 mm
